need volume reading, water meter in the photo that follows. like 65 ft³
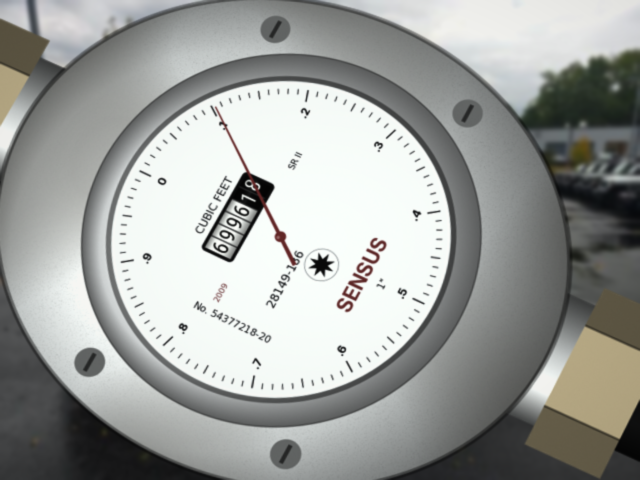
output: 699618.10 ft³
